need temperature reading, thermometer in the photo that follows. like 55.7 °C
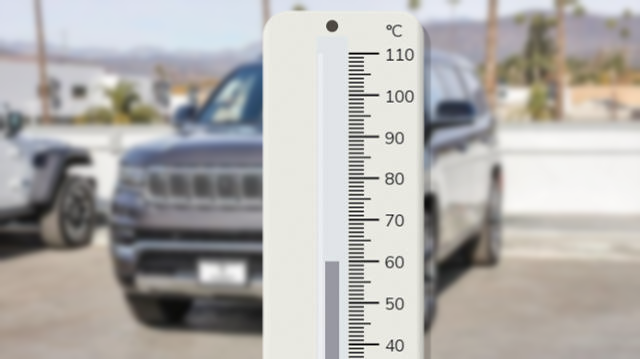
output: 60 °C
